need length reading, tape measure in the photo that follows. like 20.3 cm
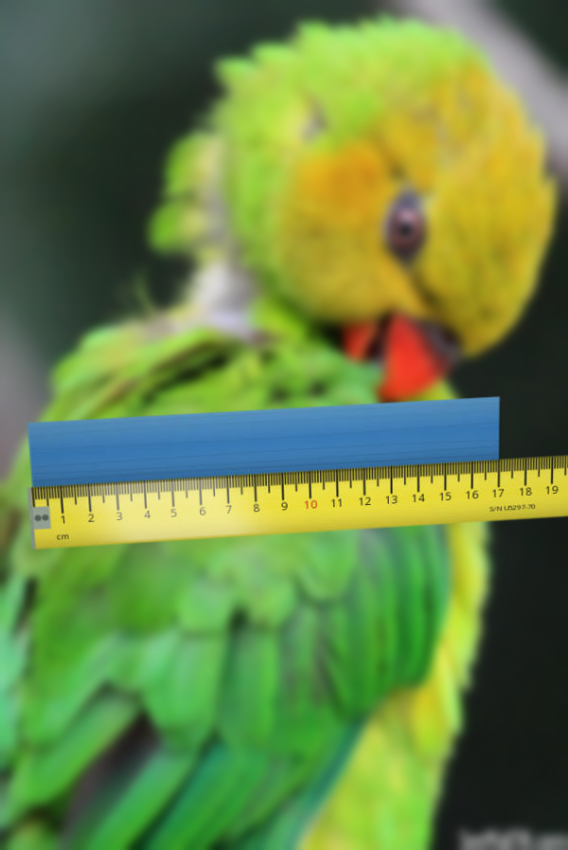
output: 17 cm
